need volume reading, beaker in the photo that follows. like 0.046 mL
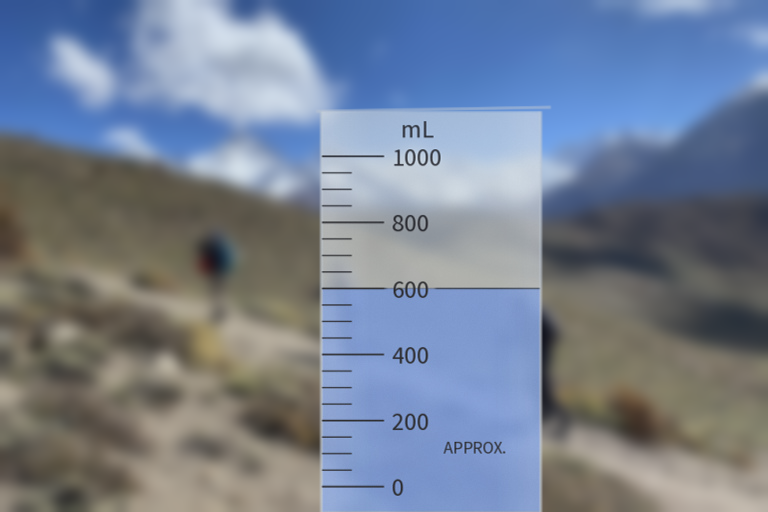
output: 600 mL
